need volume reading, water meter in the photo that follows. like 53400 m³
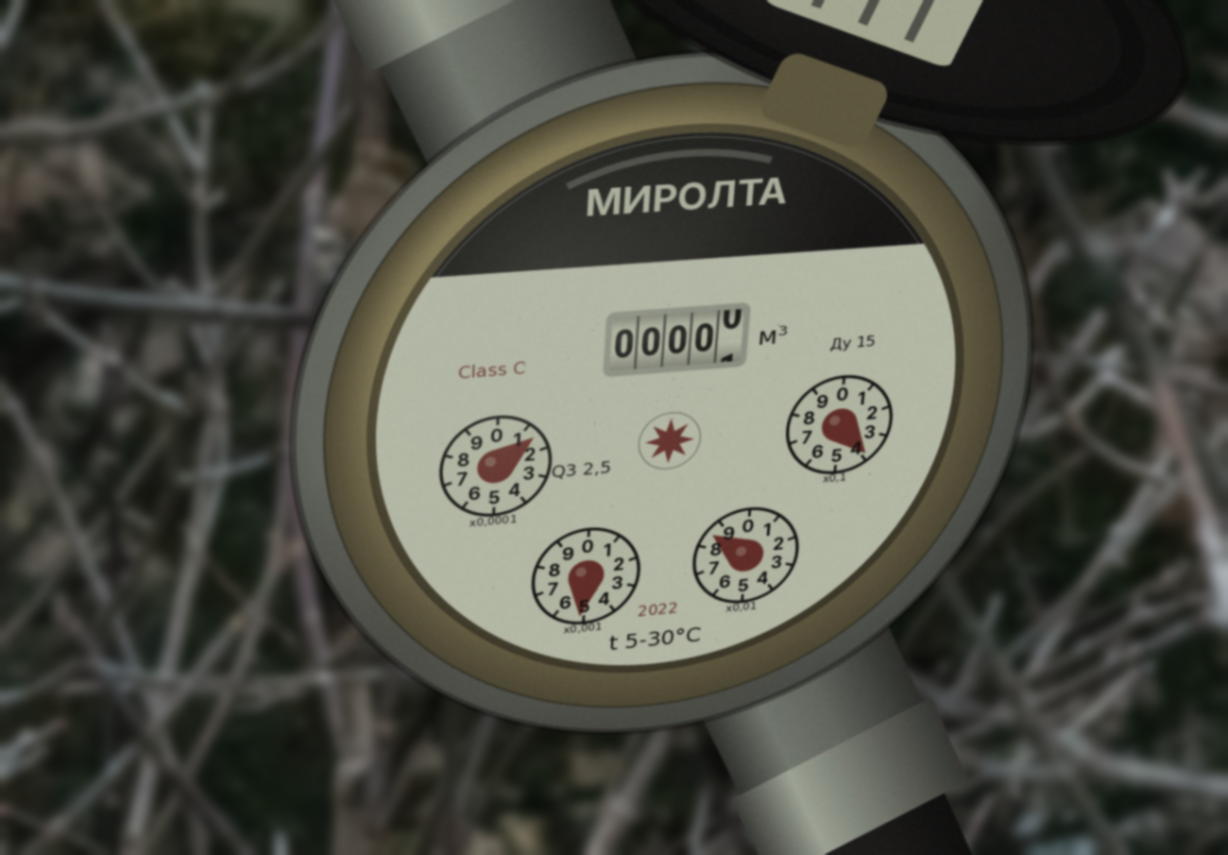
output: 0.3851 m³
